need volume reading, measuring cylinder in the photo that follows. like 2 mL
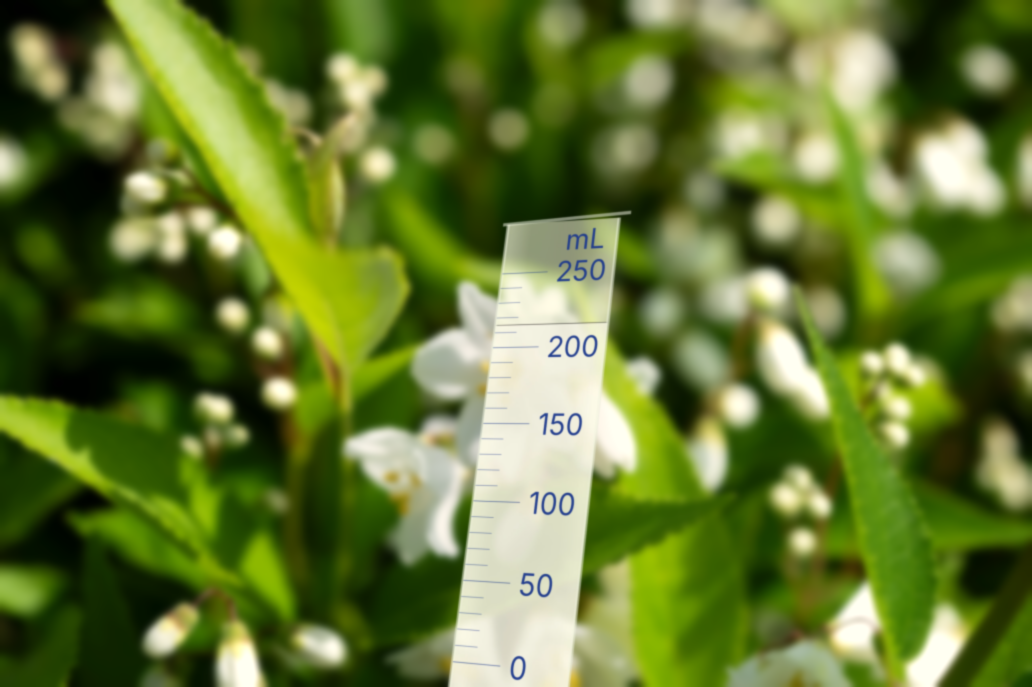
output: 215 mL
